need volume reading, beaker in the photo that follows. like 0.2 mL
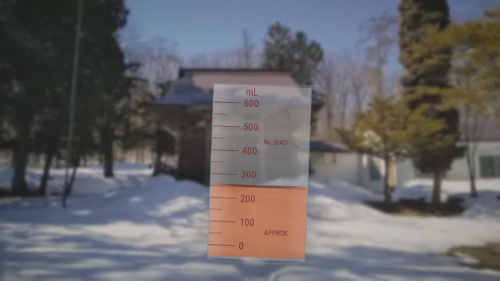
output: 250 mL
